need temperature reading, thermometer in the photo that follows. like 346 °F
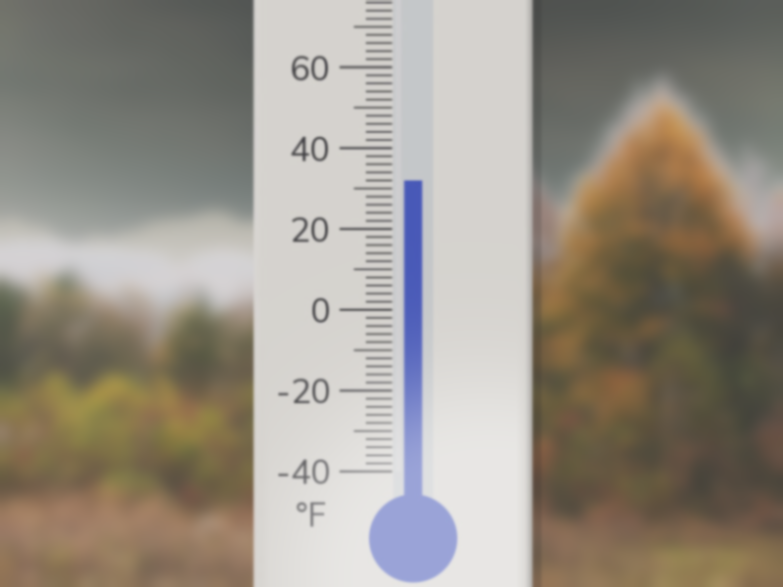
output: 32 °F
